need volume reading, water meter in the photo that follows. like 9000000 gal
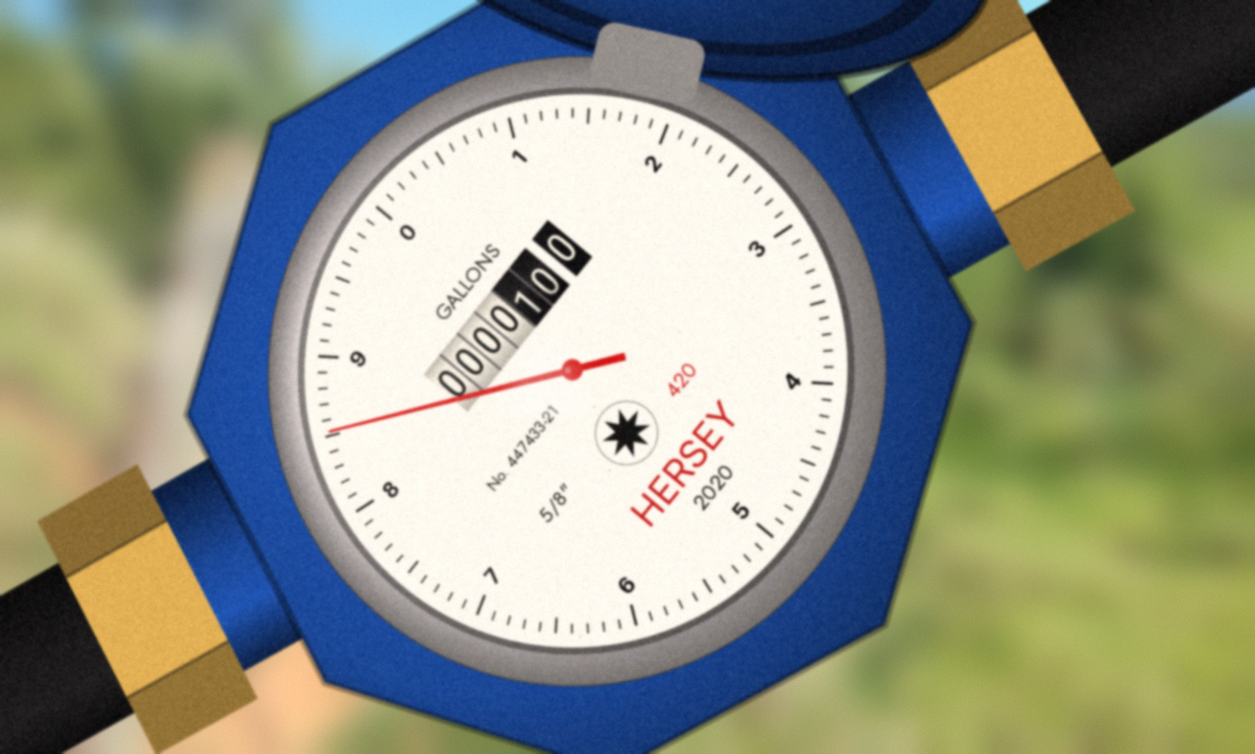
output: 98.5 gal
